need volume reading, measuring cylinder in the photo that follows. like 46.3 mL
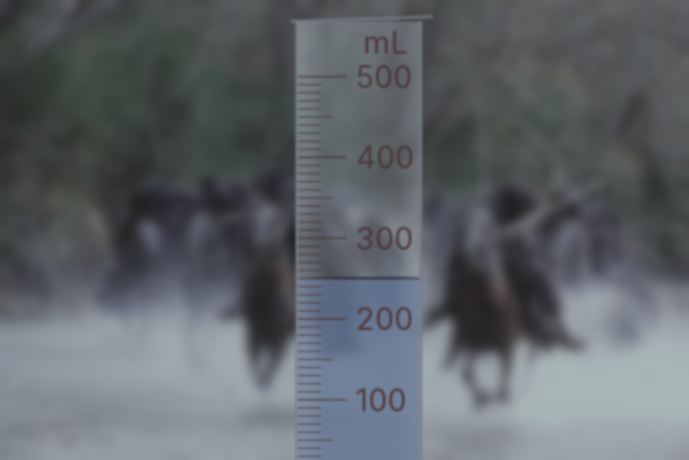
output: 250 mL
